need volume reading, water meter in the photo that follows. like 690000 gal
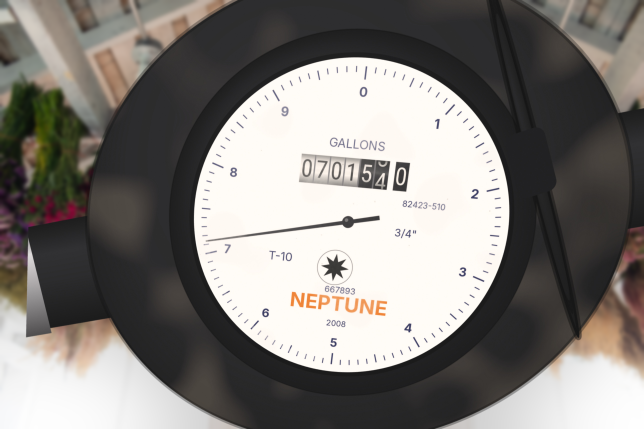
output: 701537.1 gal
